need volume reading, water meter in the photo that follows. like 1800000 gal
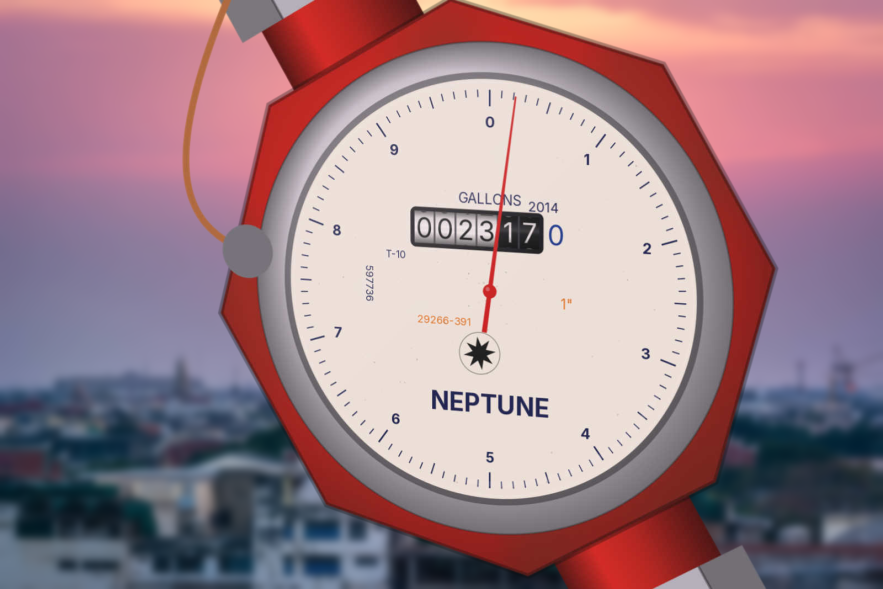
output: 23170.2 gal
